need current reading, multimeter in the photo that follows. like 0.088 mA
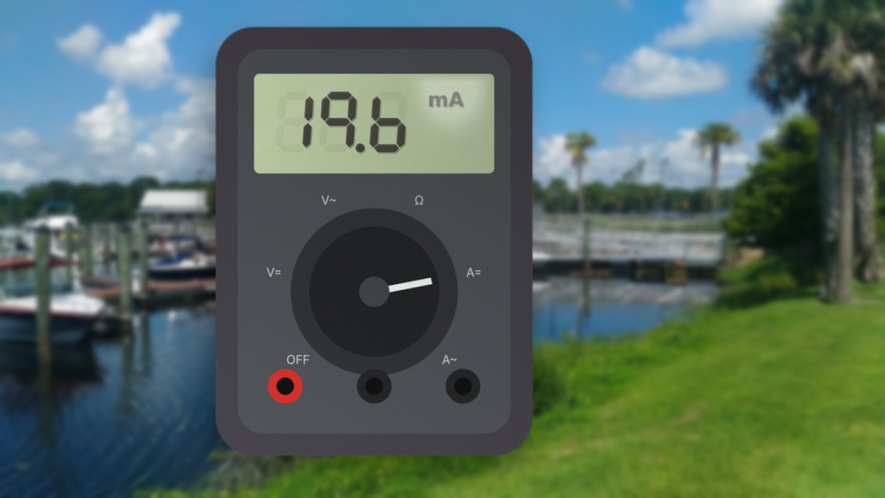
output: 19.6 mA
